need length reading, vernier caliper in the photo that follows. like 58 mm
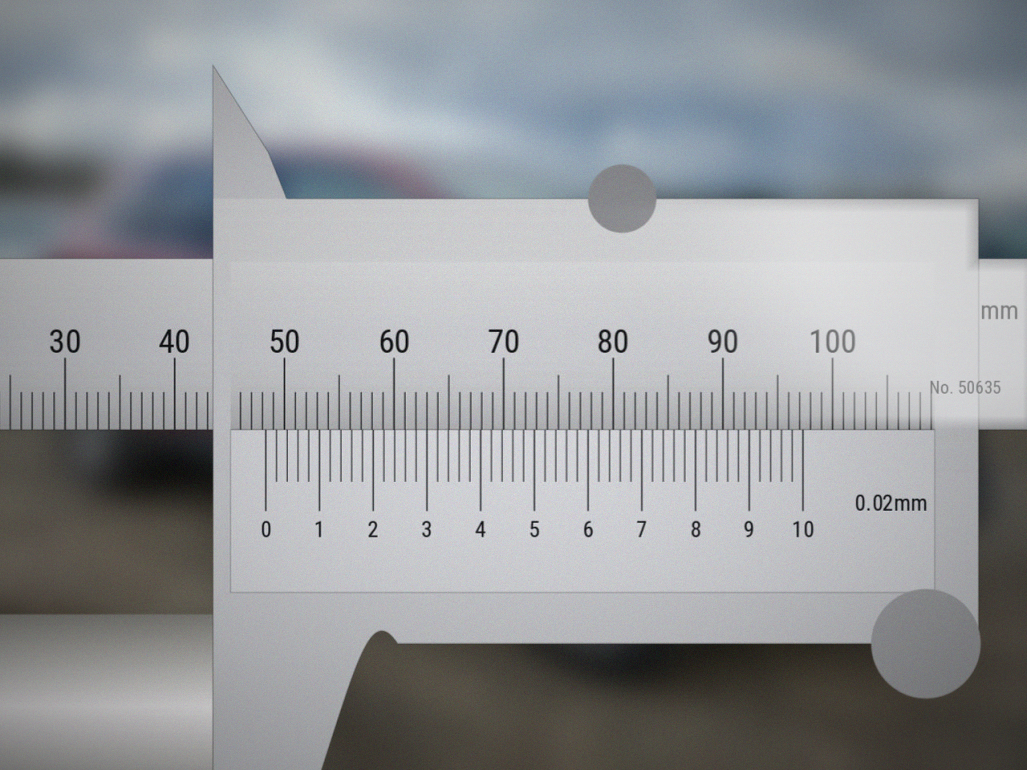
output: 48.3 mm
